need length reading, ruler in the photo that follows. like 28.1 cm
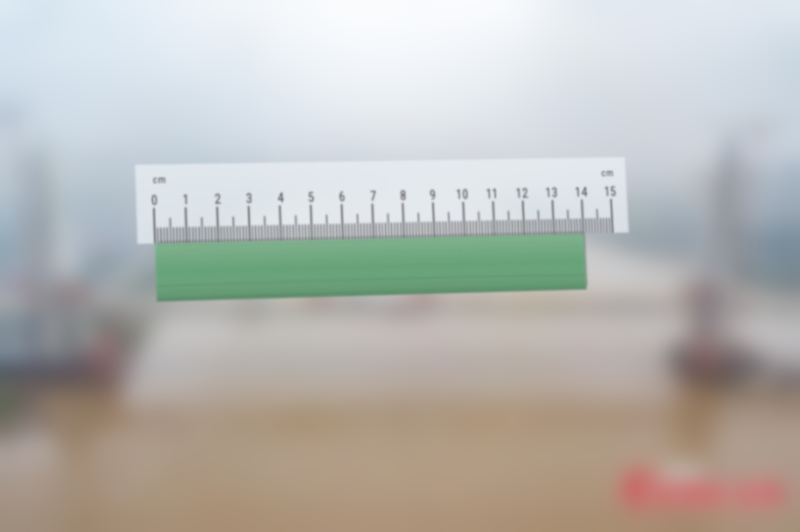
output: 14 cm
